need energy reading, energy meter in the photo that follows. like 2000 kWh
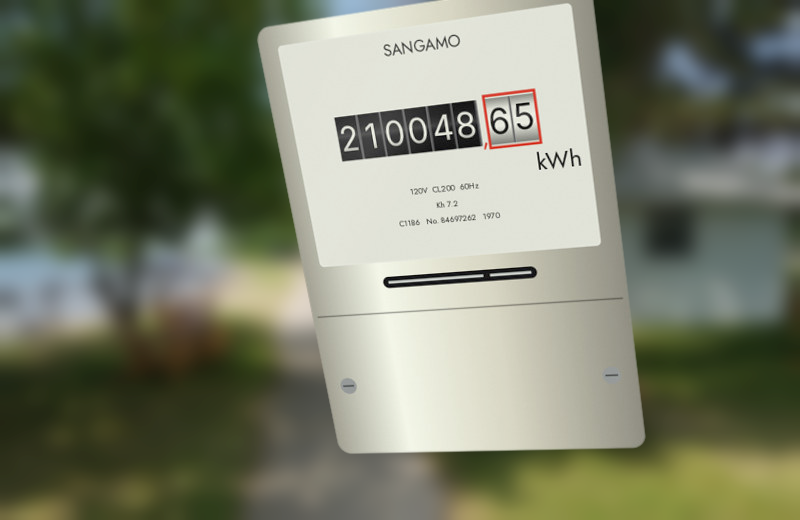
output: 210048.65 kWh
